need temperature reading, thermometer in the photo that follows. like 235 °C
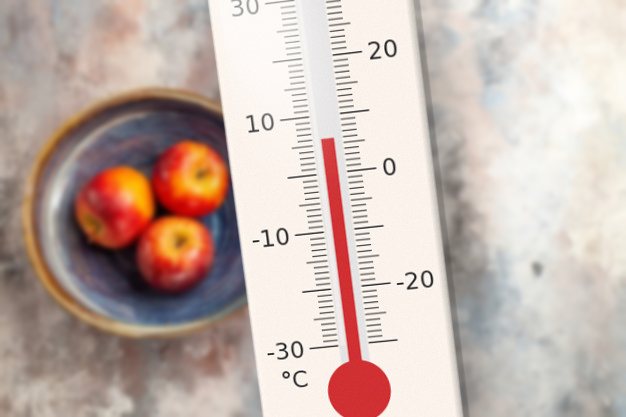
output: 6 °C
